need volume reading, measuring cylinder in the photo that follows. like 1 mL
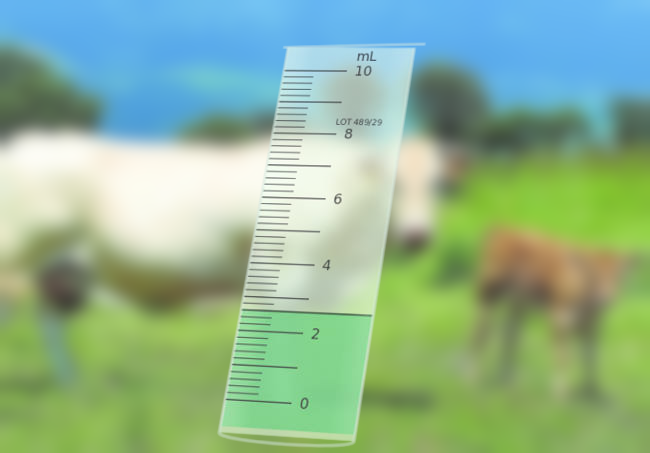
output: 2.6 mL
